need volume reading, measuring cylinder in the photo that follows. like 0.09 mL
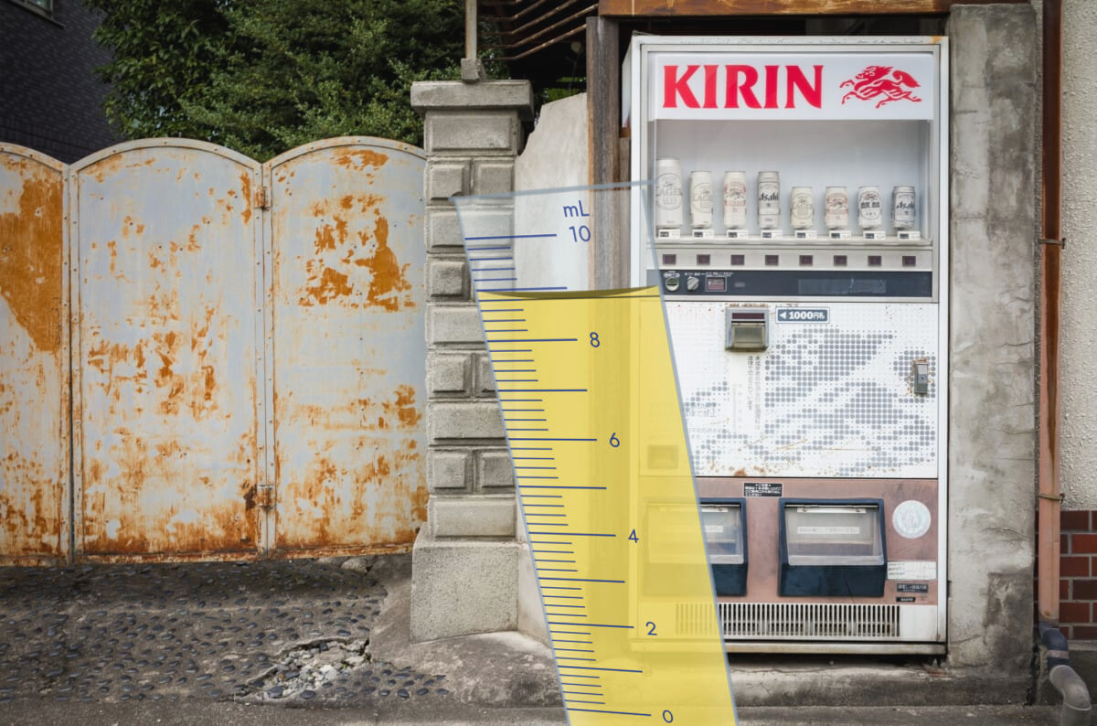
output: 8.8 mL
